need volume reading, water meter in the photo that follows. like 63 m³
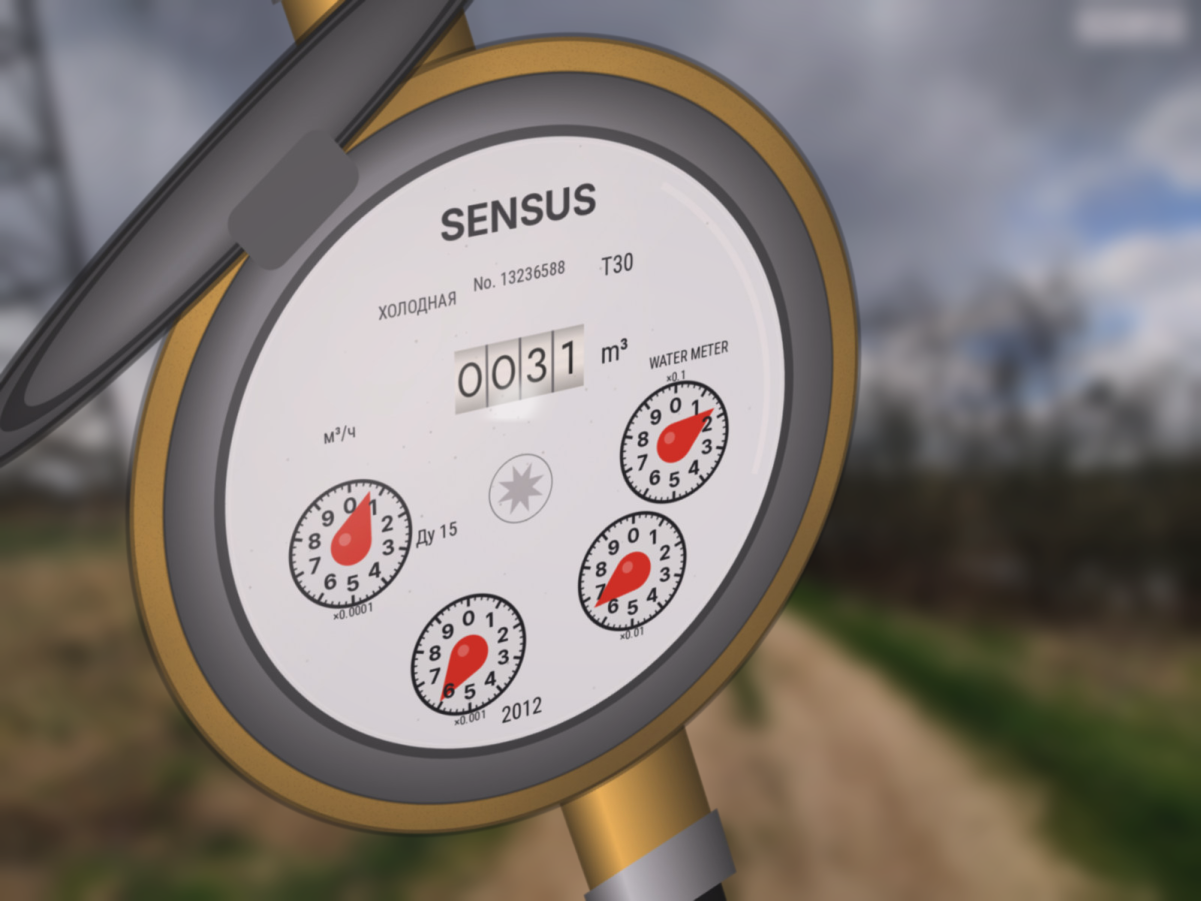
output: 31.1660 m³
